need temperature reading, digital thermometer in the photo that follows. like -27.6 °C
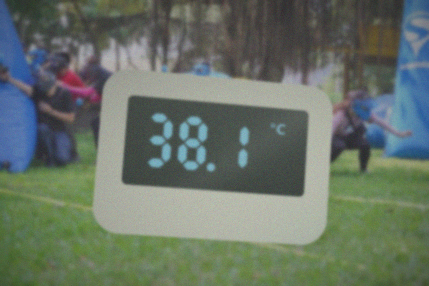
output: 38.1 °C
